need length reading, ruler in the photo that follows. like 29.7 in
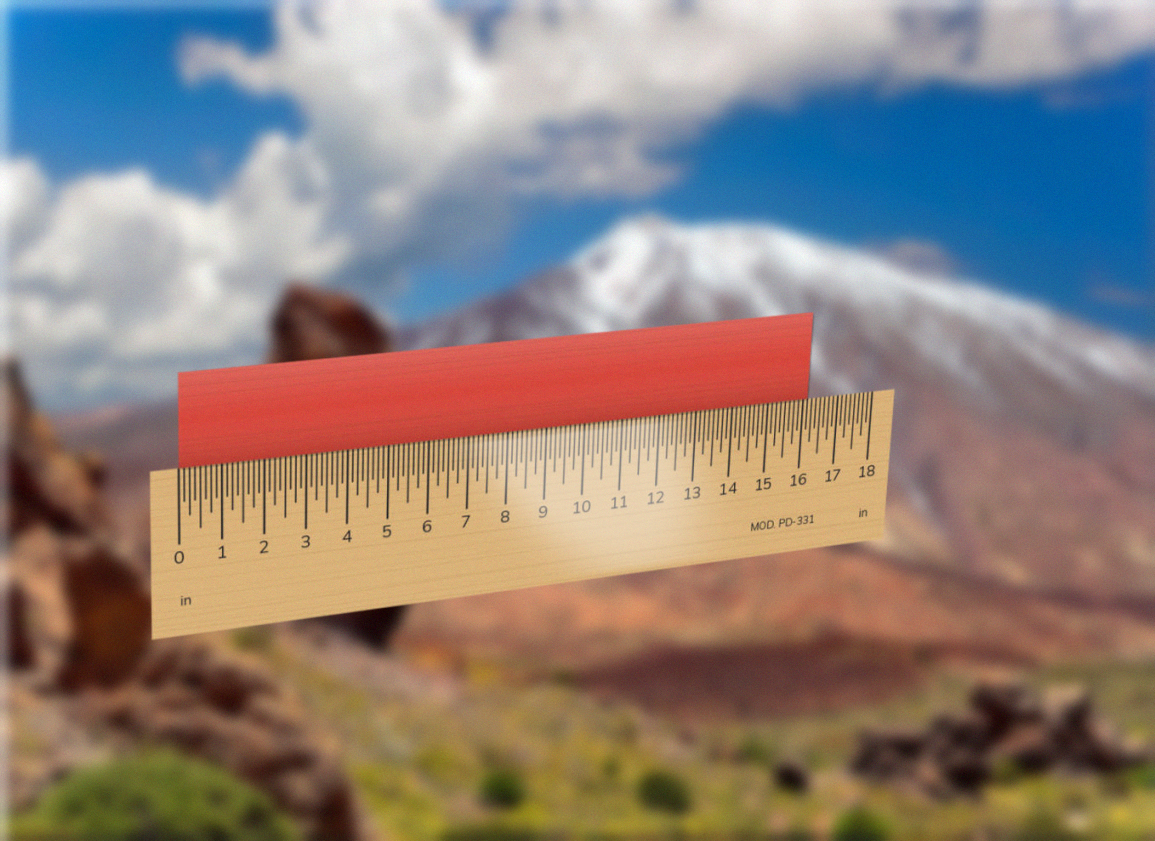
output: 16.125 in
